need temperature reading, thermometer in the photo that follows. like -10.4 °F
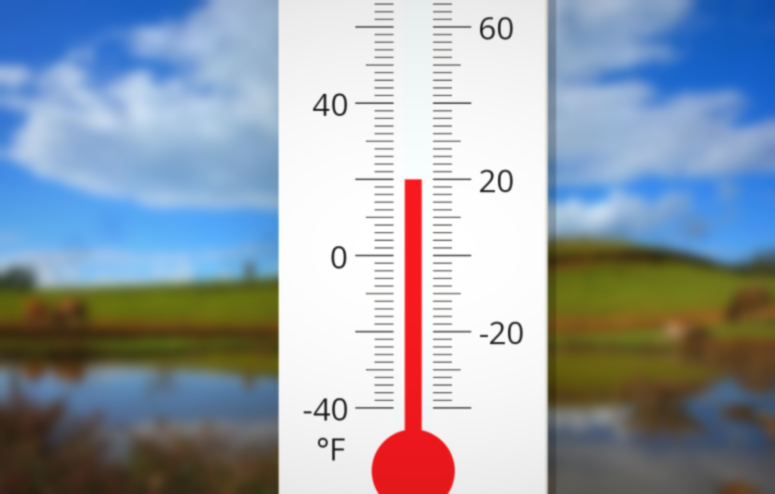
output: 20 °F
